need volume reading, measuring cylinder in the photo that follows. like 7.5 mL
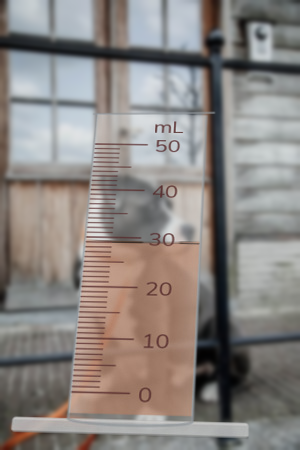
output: 29 mL
